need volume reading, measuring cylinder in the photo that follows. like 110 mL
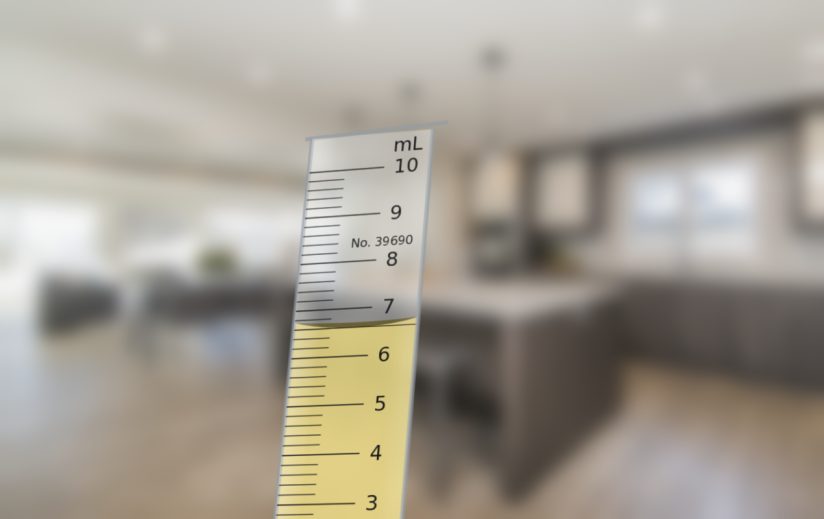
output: 6.6 mL
